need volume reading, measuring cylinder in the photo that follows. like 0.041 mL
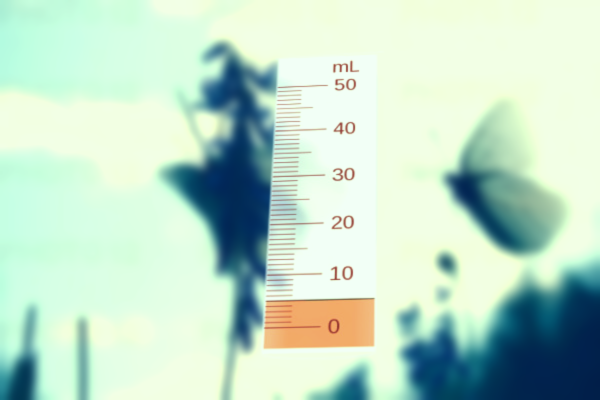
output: 5 mL
